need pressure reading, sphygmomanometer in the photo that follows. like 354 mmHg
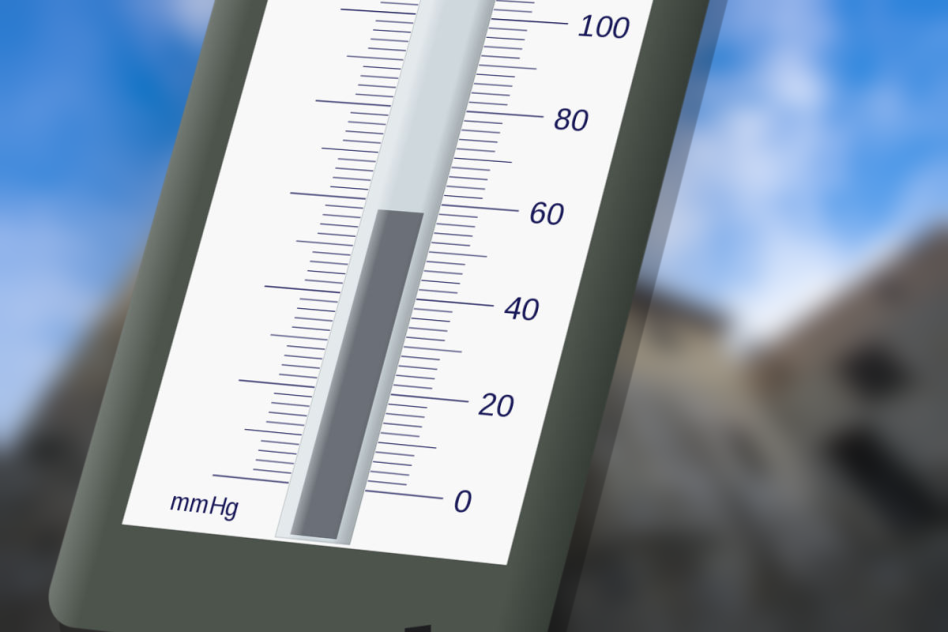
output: 58 mmHg
